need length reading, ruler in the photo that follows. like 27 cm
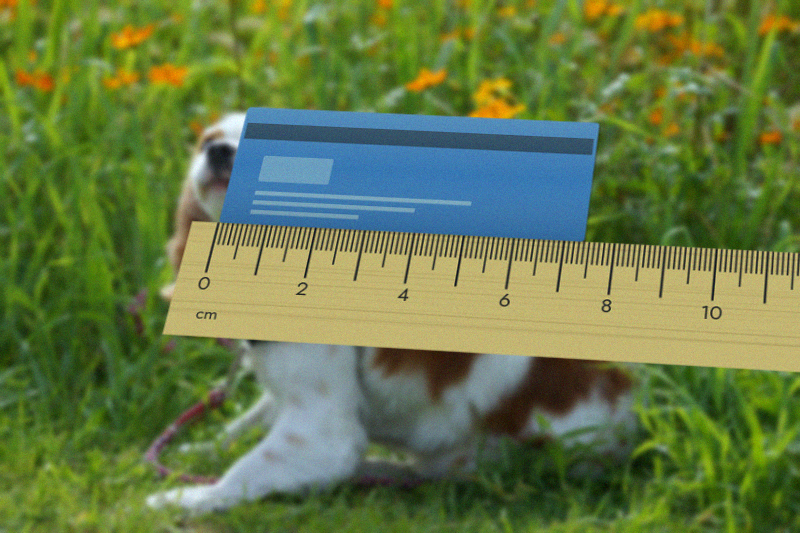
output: 7.4 cm
